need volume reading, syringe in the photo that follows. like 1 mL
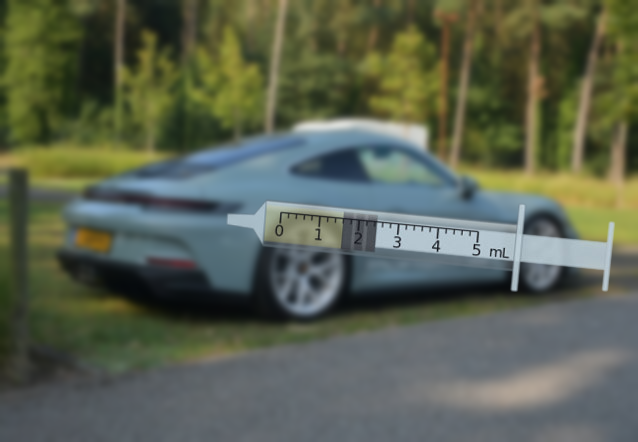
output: 1.6 mL
